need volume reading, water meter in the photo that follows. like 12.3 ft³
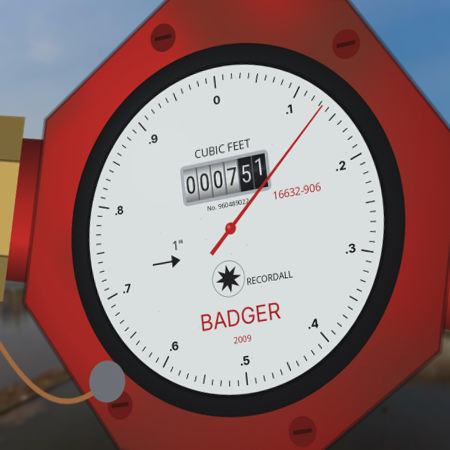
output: 751.13 ft³
